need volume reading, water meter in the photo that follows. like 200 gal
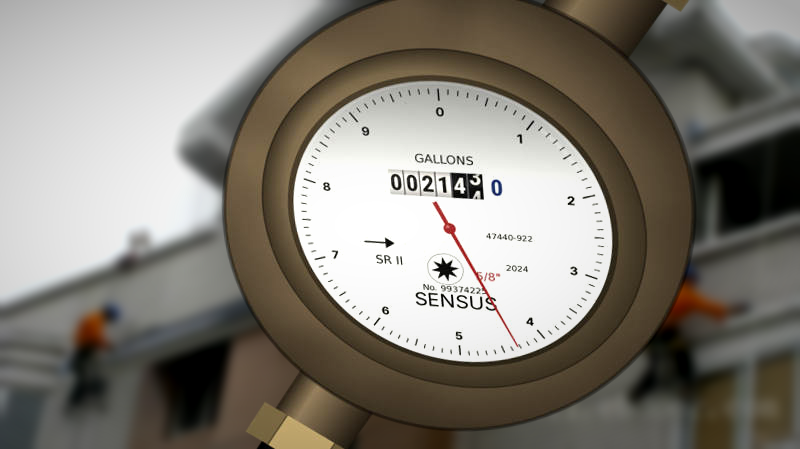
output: 21434.3 gal
